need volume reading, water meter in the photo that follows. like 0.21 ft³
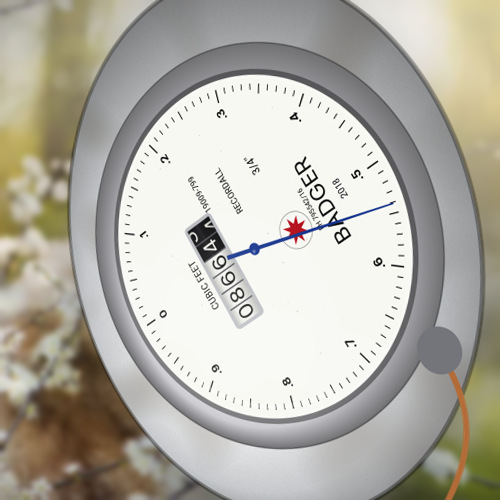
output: 86643.54 ft³
